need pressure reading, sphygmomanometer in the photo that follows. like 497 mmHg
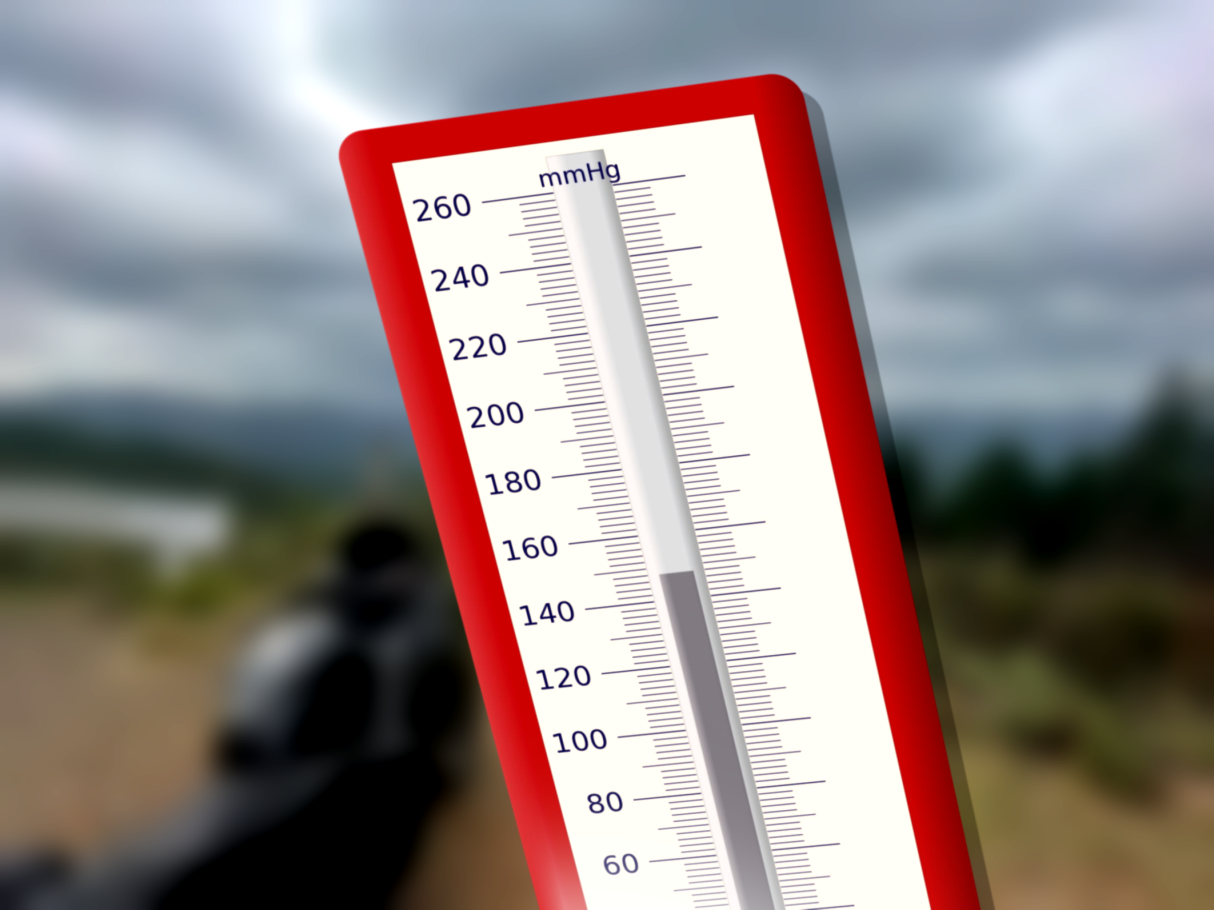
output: 148 mmHg
